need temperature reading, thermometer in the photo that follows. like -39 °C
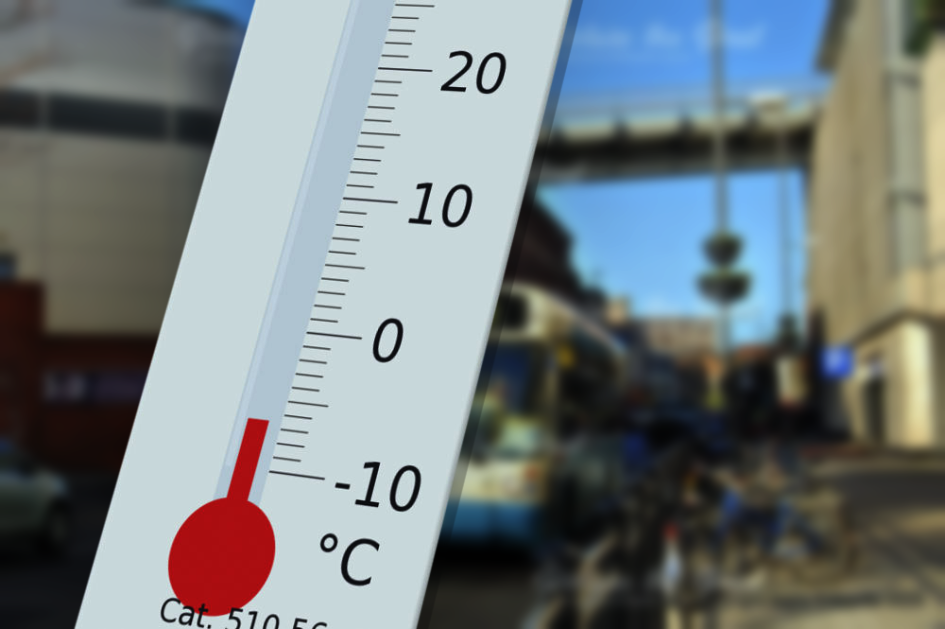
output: -6.5 °C
